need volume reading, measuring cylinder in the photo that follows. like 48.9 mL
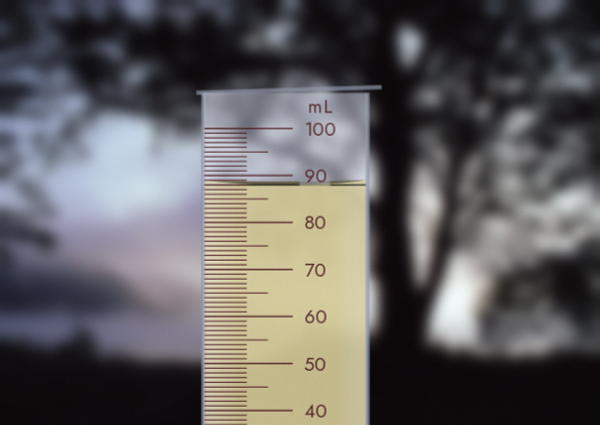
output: 88 mL
